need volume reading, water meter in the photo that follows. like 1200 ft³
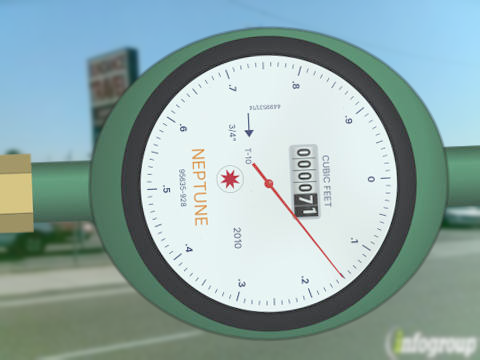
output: 71.15 ft³
